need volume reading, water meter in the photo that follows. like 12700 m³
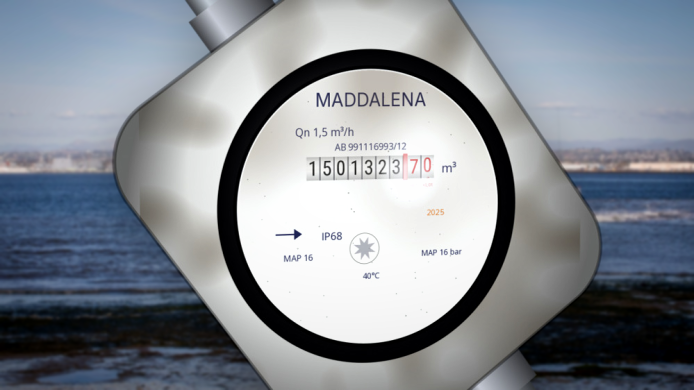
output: 1501323.70 m³
